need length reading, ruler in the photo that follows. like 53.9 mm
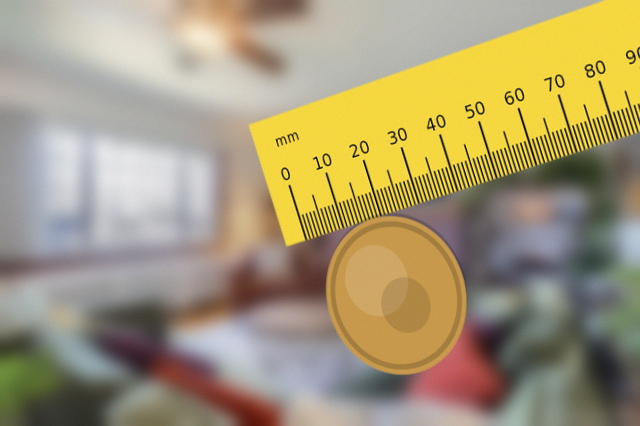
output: 35 mm
